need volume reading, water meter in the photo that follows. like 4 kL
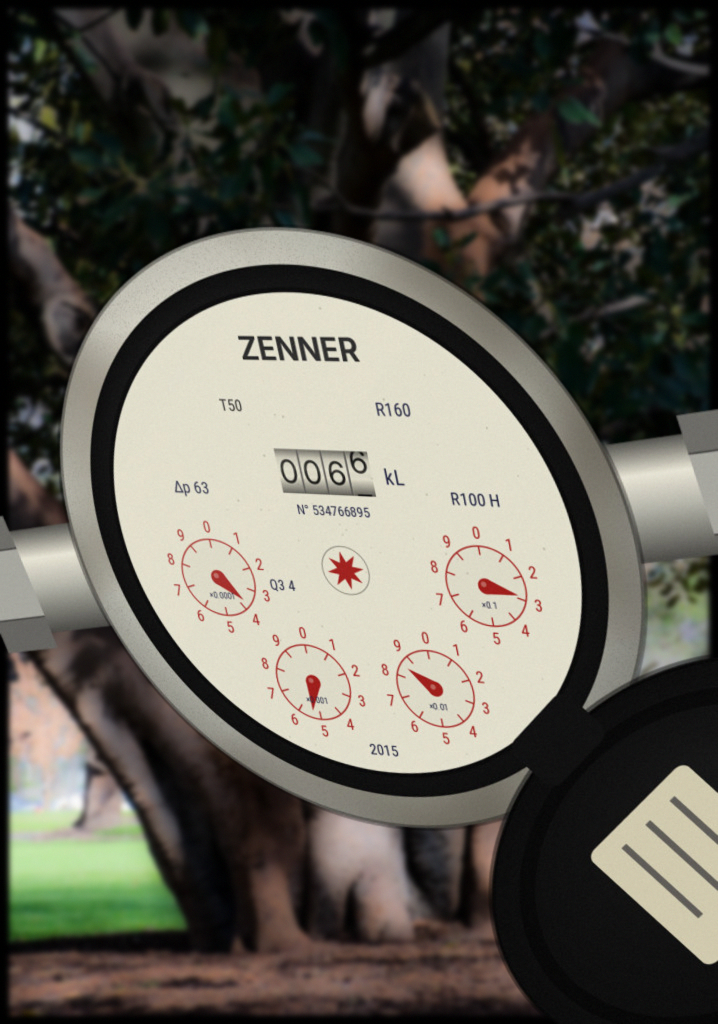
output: 66.2853 kL
